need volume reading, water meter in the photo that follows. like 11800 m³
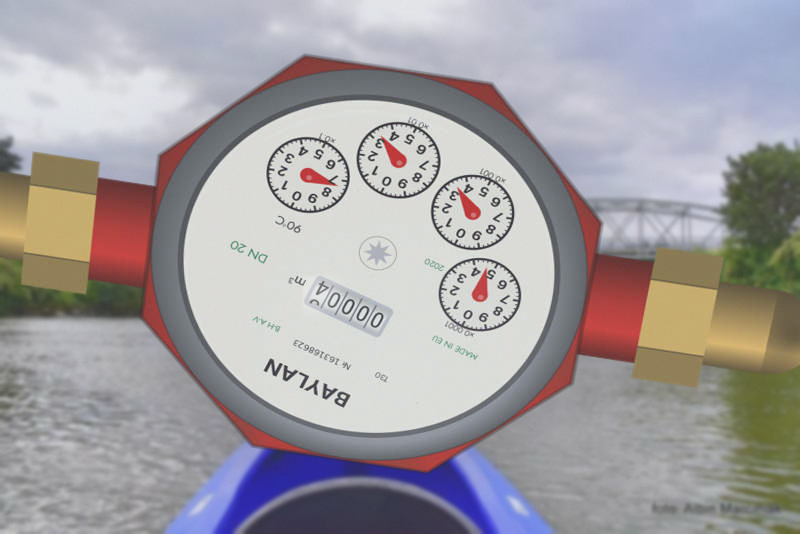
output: 3.7334 m³
